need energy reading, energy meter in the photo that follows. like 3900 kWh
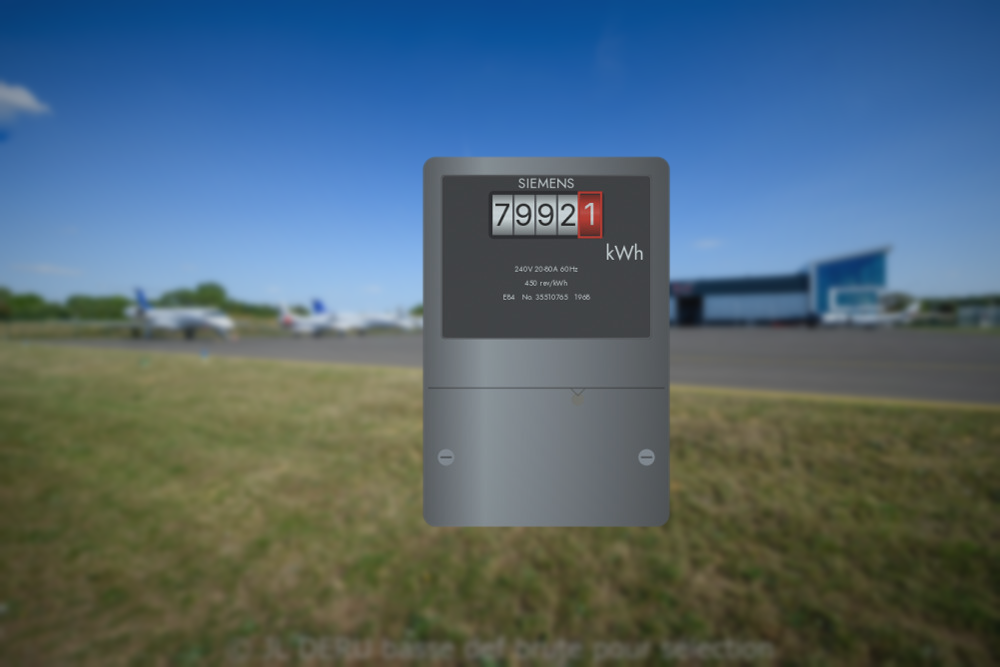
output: 7992.1 kWh
